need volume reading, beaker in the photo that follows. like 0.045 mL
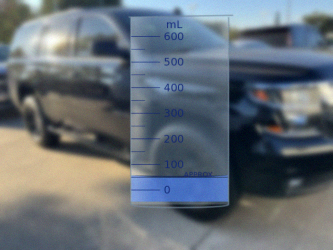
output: 50 mL
